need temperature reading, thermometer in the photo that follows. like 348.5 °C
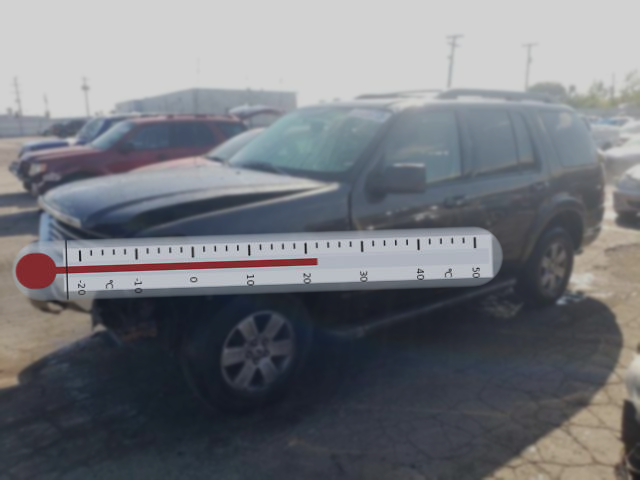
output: 22 °C
